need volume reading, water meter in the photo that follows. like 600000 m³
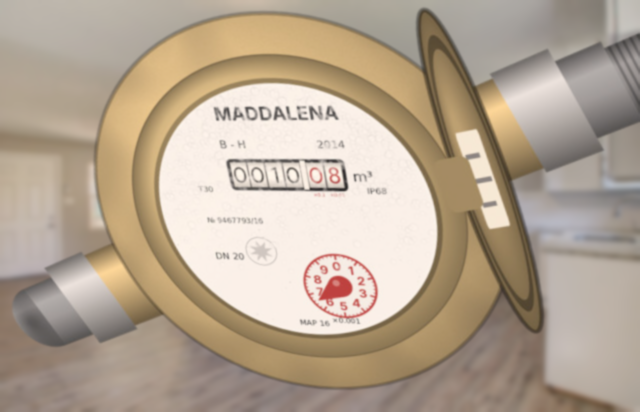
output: 10.086 m³
